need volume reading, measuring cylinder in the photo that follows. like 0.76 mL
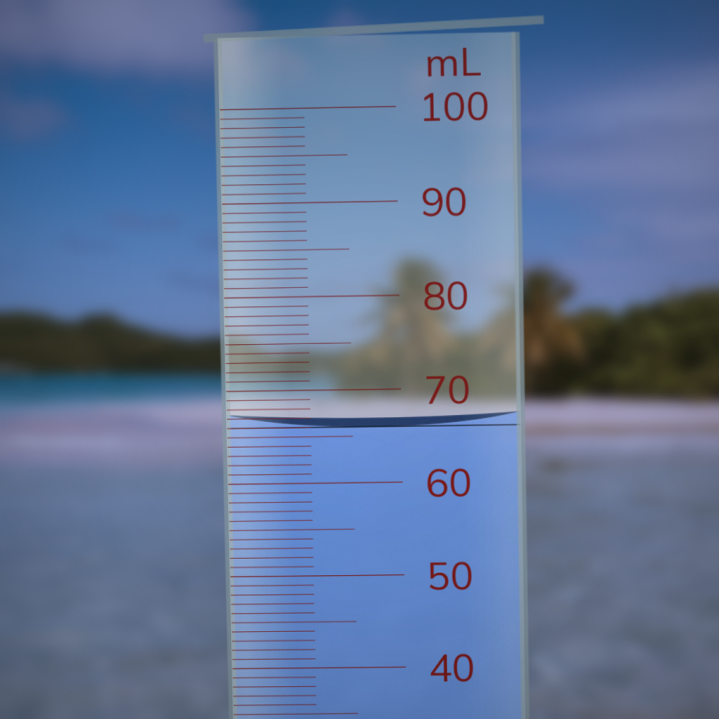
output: 66 mL
